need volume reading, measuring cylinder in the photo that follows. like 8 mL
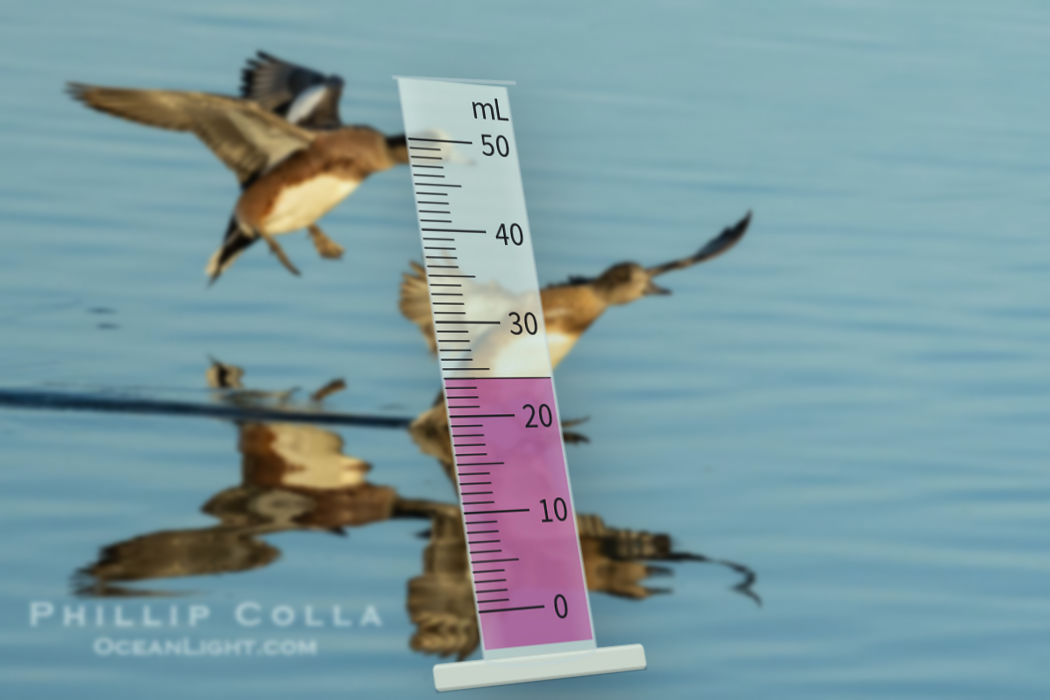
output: 24 mL
